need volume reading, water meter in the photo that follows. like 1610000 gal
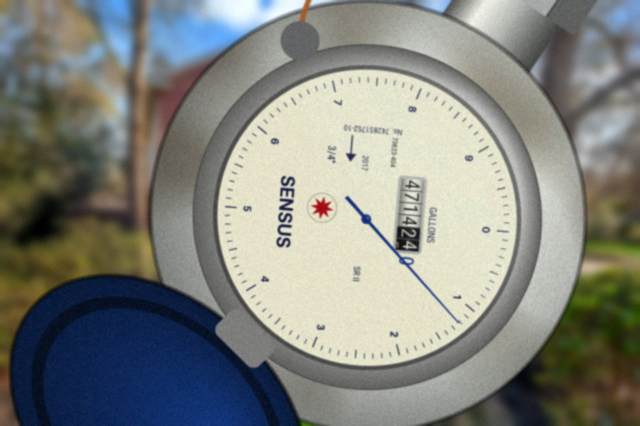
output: 4714241.2 gal
